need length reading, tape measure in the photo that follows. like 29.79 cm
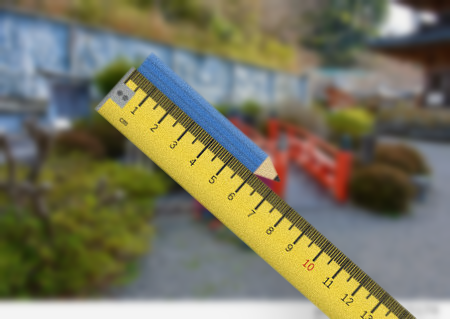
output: 7 cm
